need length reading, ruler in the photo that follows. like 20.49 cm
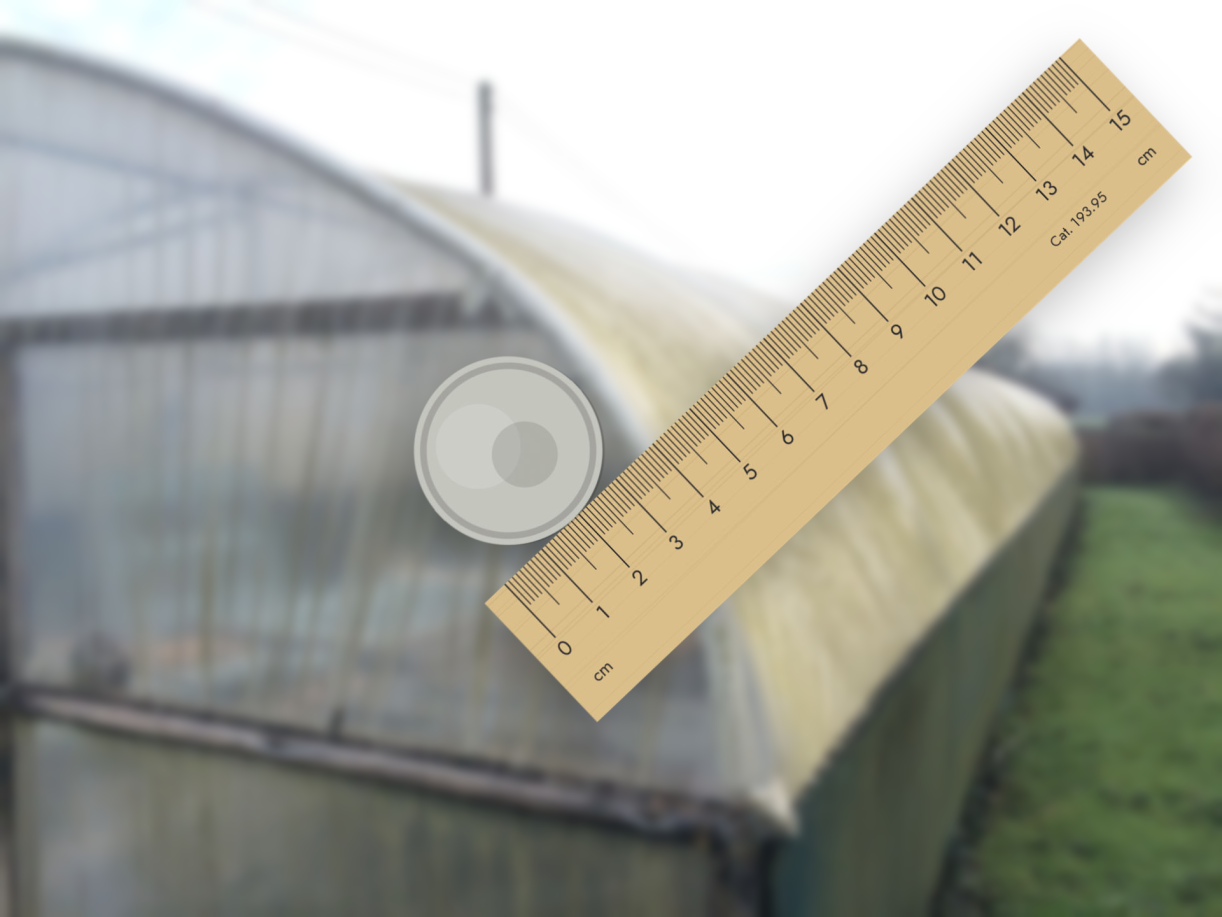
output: 3.7 cm
